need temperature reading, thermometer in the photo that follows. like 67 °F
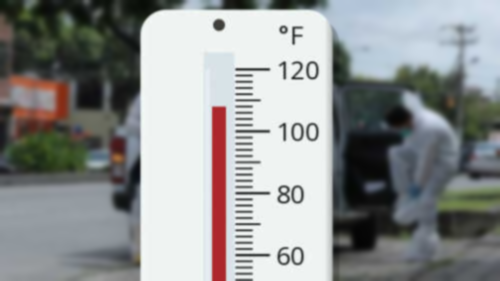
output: 108 °F
